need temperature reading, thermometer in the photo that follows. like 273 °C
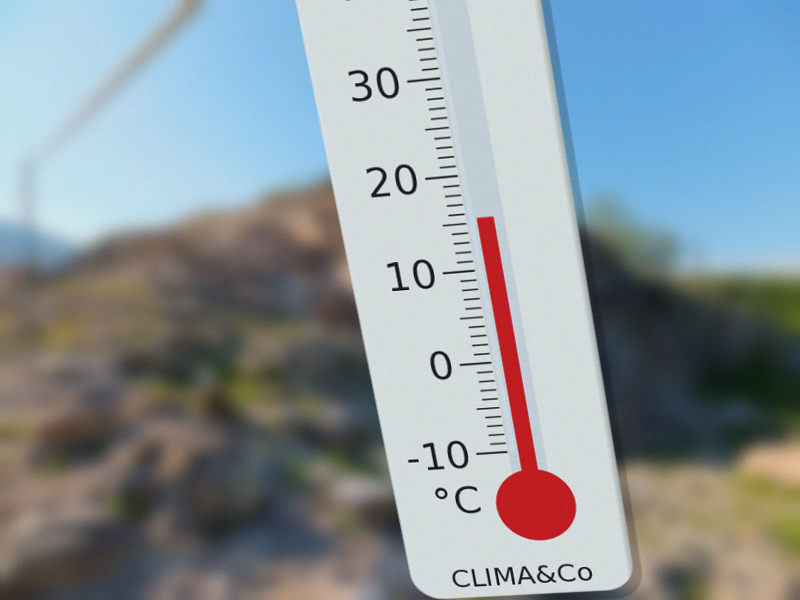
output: 15.5 °C
